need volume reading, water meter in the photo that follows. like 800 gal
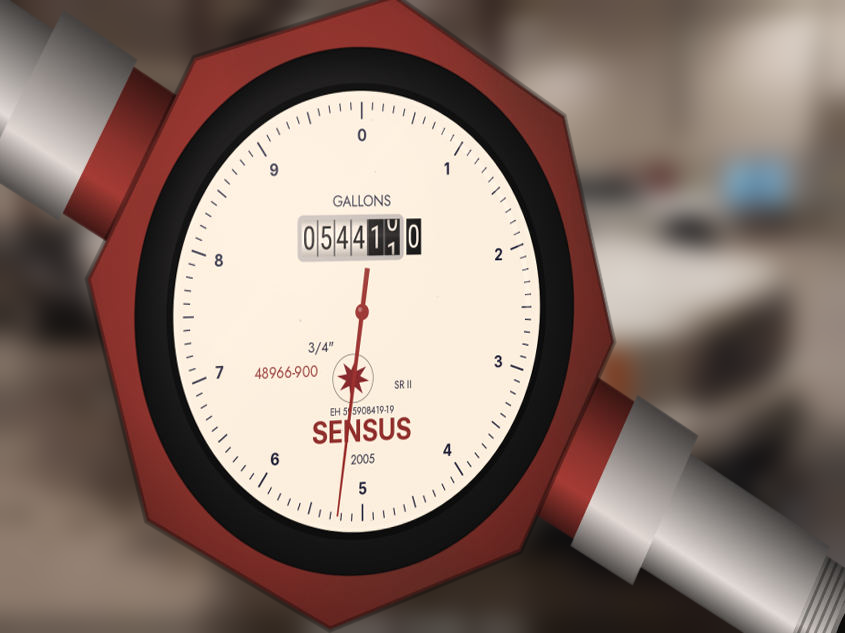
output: 544105.2 gal
